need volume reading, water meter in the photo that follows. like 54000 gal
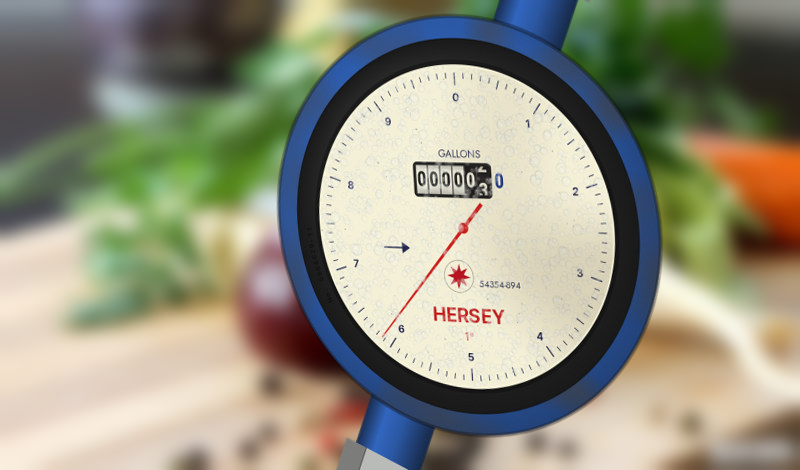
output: 26.1 gal
